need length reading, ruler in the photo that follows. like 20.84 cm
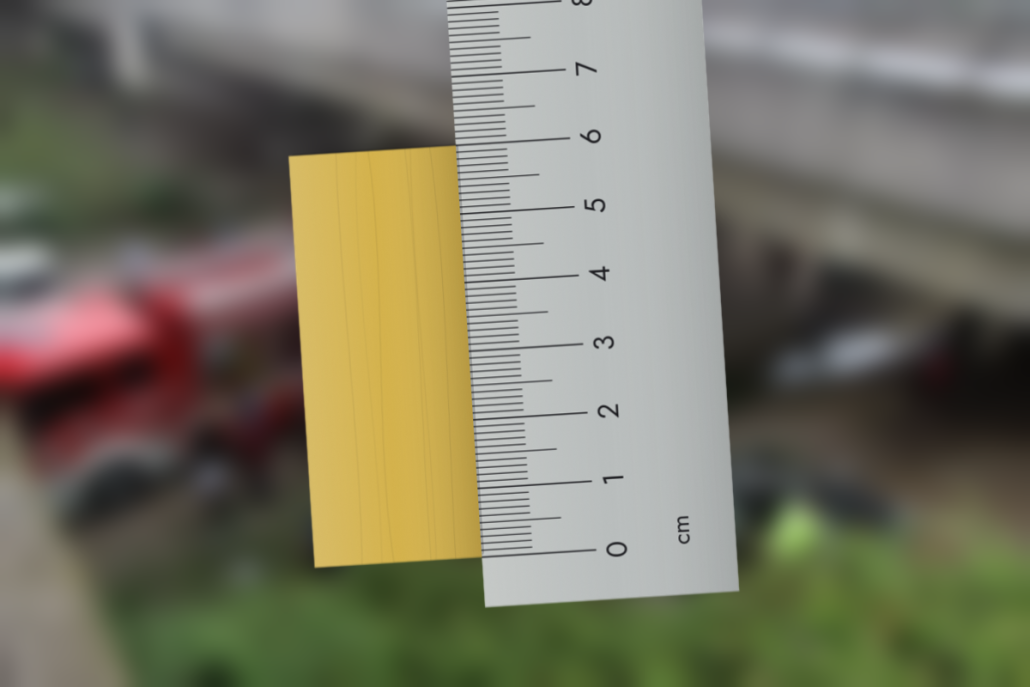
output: 6 cm
